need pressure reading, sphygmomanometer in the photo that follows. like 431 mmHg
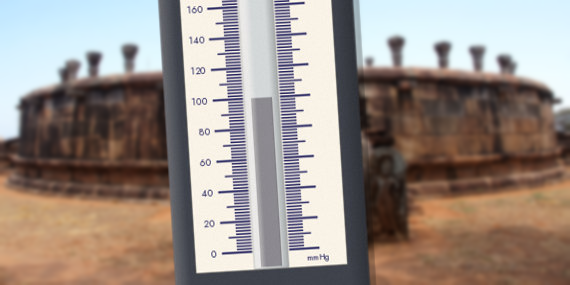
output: 100 mmHg
